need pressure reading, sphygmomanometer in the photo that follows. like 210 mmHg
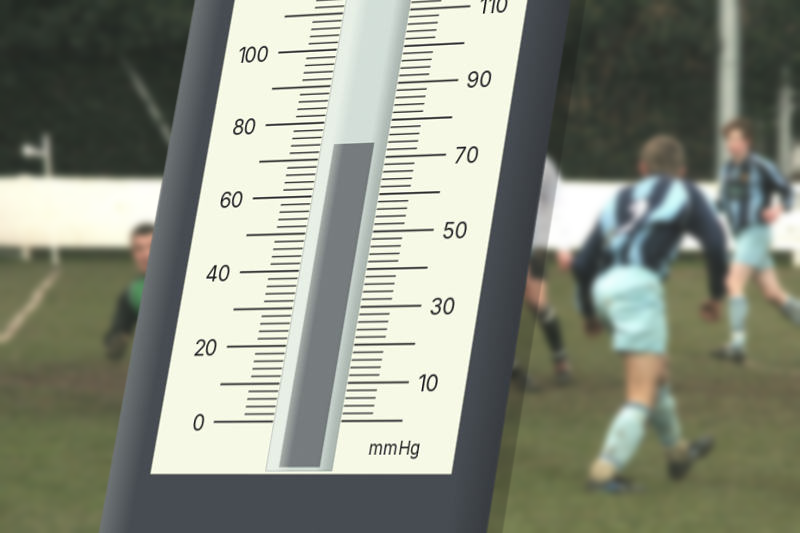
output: 74 mmHg
